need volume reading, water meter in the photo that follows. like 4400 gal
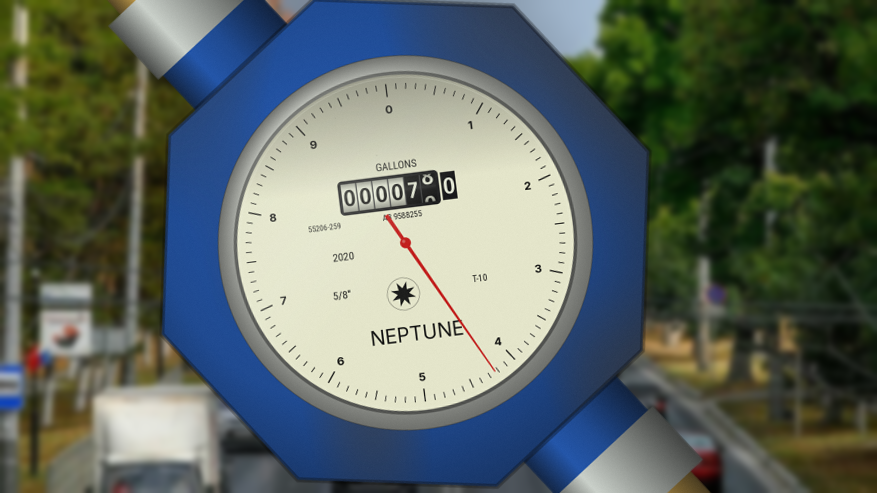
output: 784.2 gal
